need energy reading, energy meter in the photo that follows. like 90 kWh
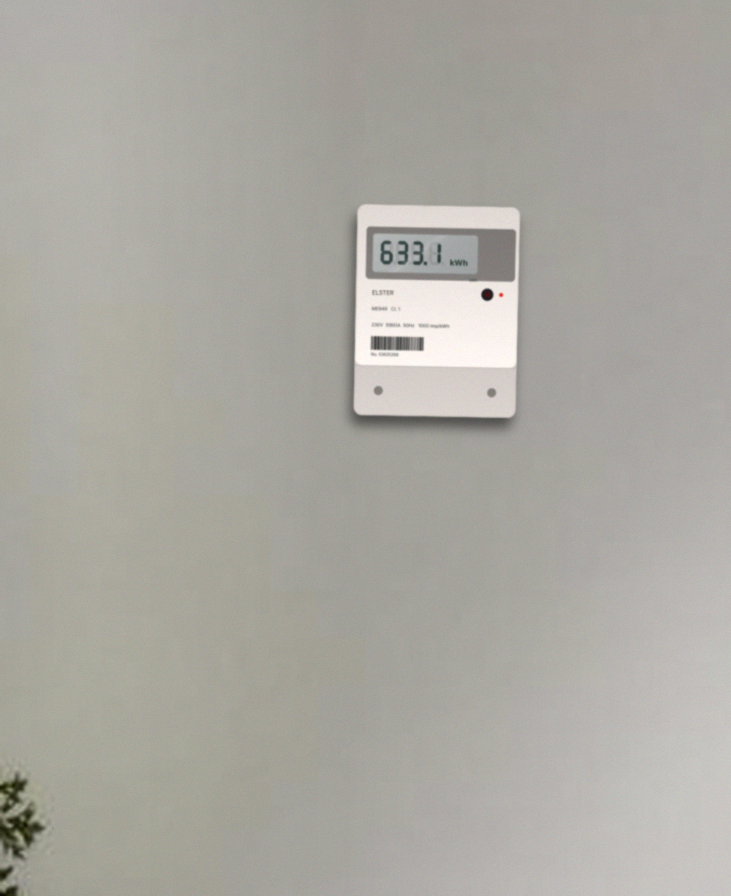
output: 633.1 kWh
